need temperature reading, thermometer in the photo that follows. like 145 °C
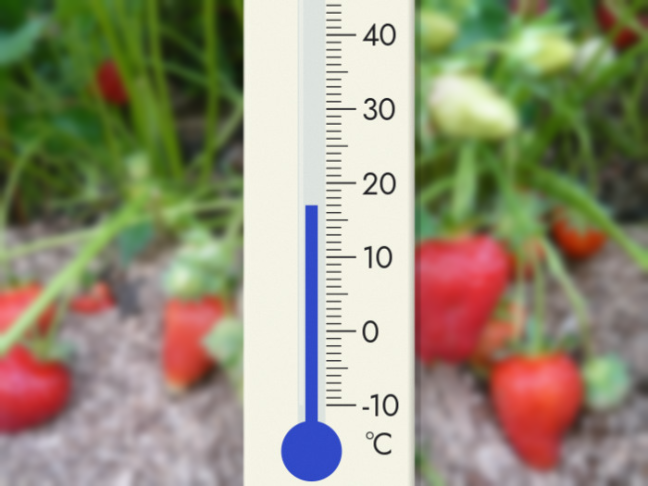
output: 17 °C
